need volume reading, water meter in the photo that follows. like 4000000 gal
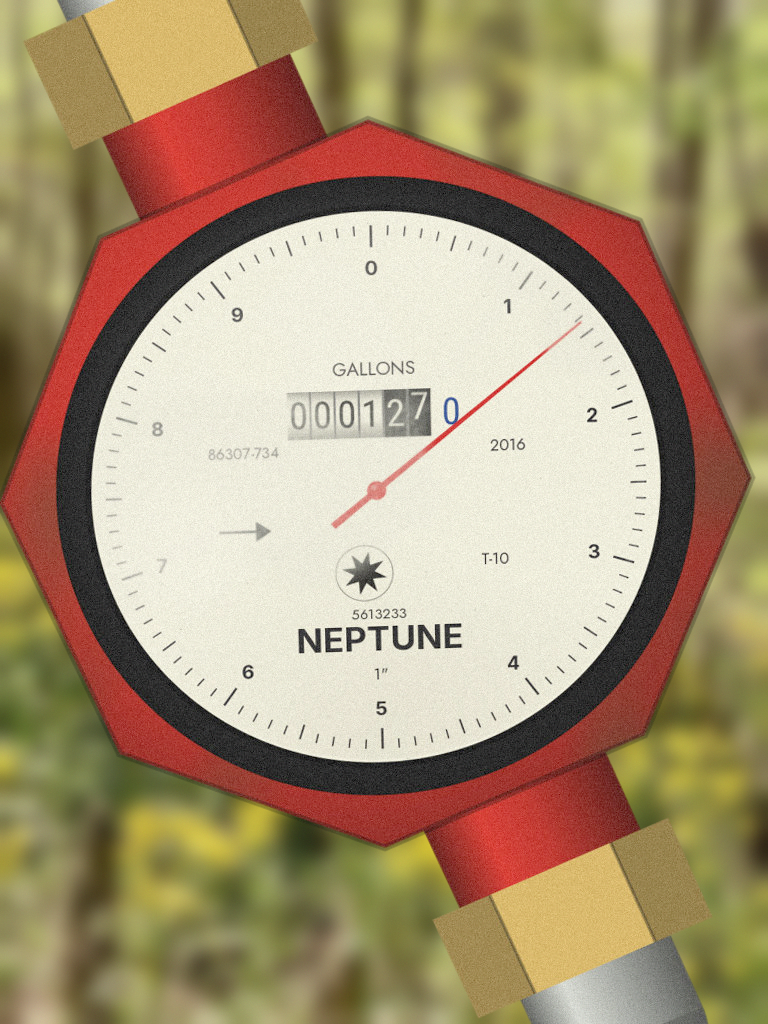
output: 1271.4 gal
